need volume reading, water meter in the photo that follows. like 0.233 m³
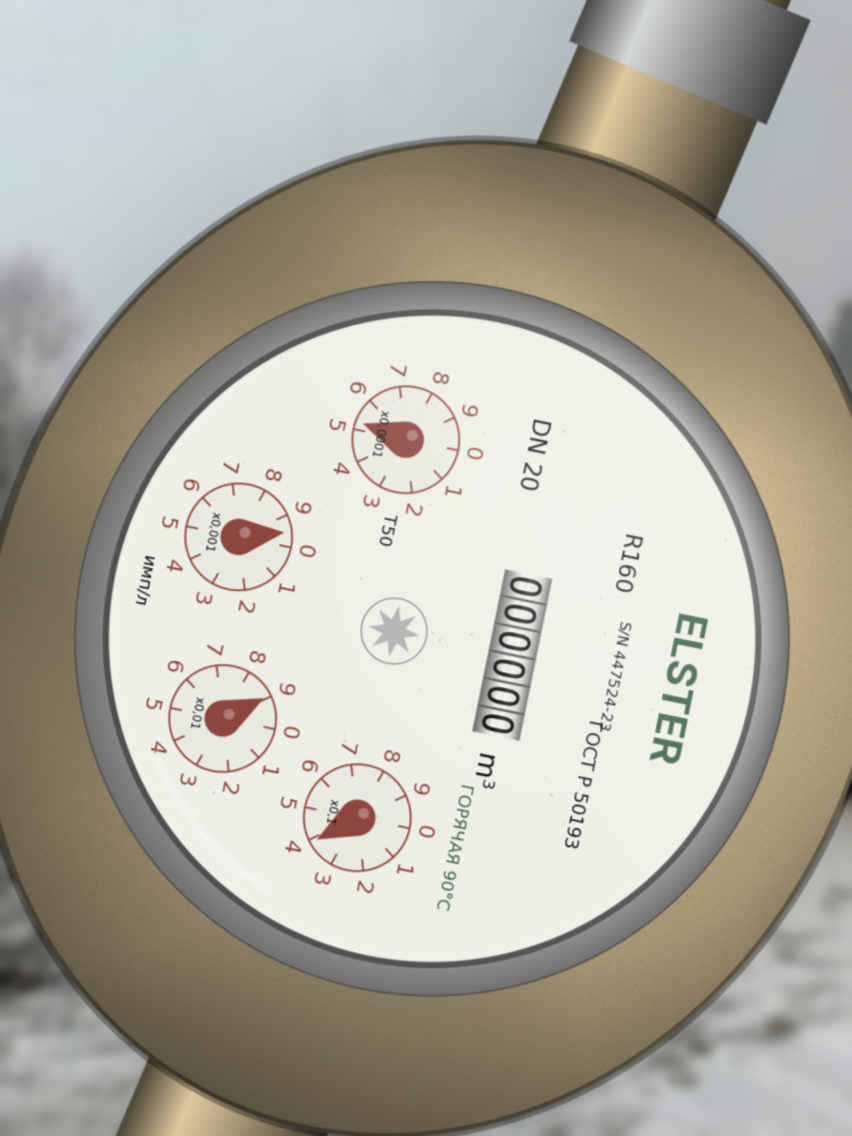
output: 0.3895 m³
